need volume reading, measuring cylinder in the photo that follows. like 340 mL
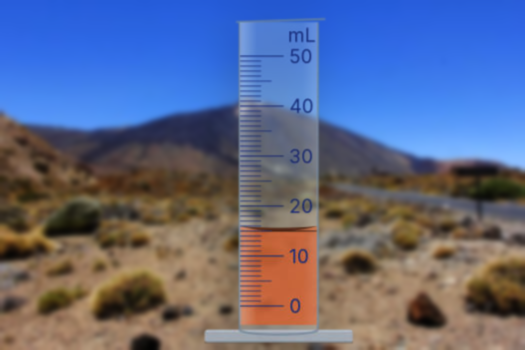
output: 15 mL
